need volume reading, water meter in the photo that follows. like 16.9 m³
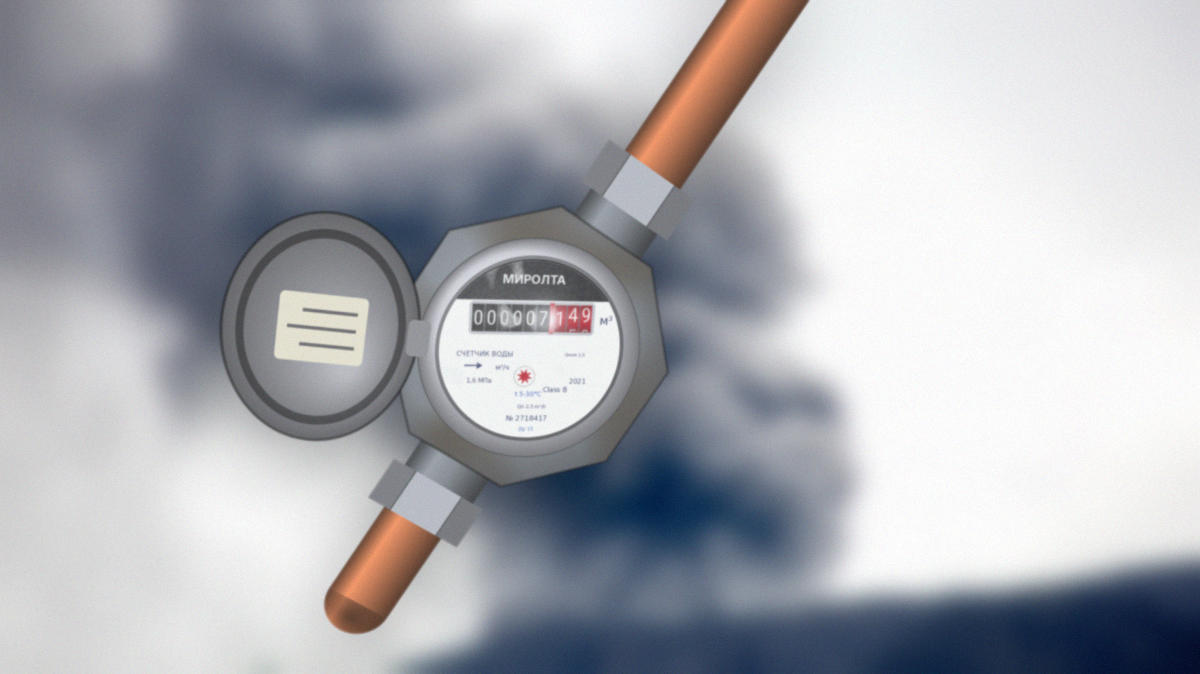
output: 7.149 m³
